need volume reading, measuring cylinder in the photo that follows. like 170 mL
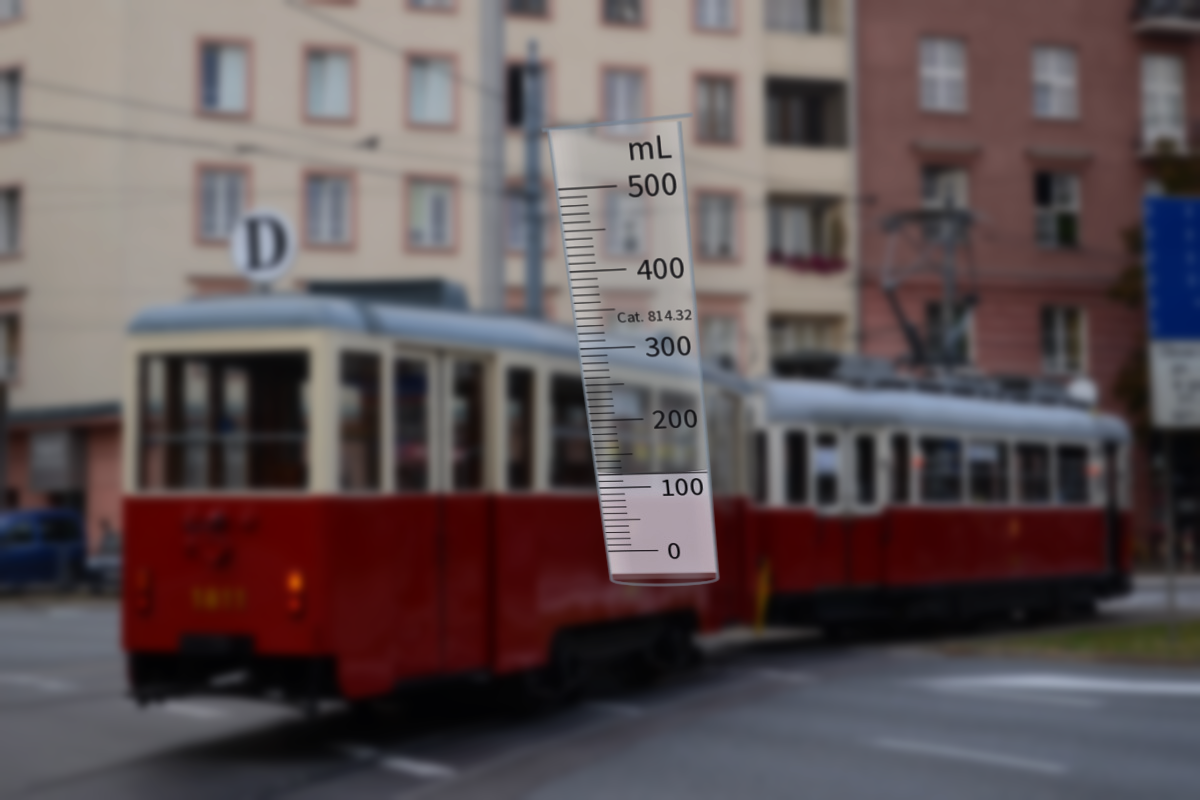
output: 120 mL
